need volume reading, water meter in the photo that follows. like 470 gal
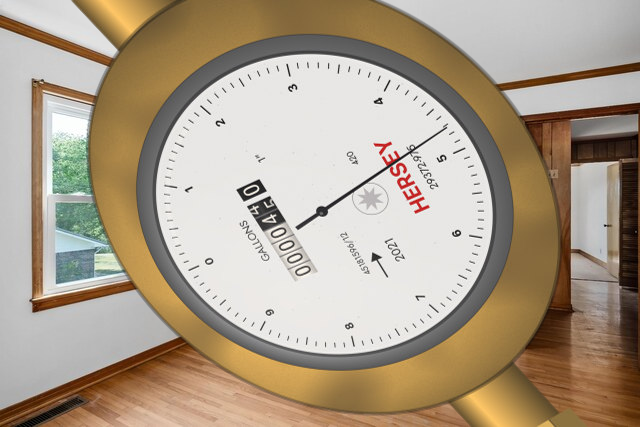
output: 444.7 gal
